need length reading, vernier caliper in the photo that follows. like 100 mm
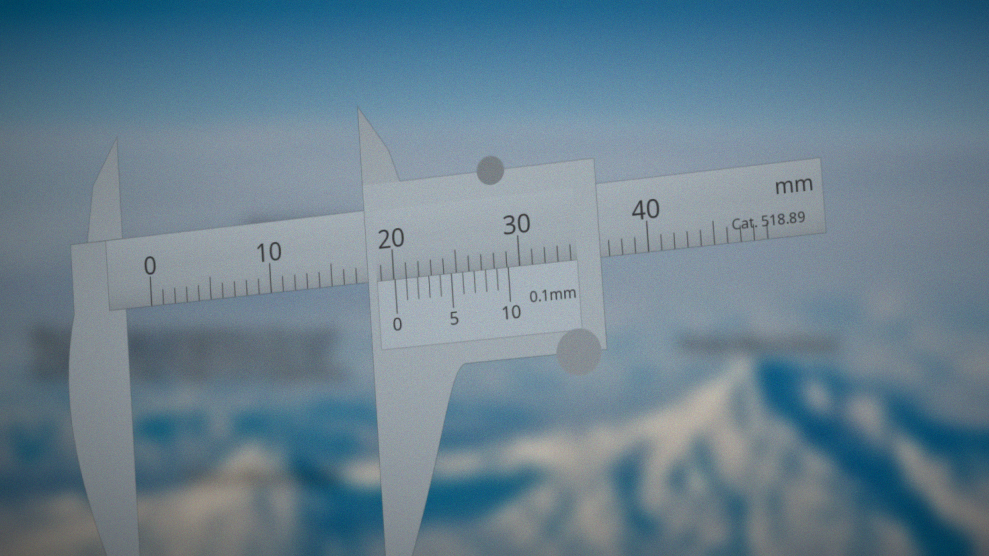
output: 20.1 mm
